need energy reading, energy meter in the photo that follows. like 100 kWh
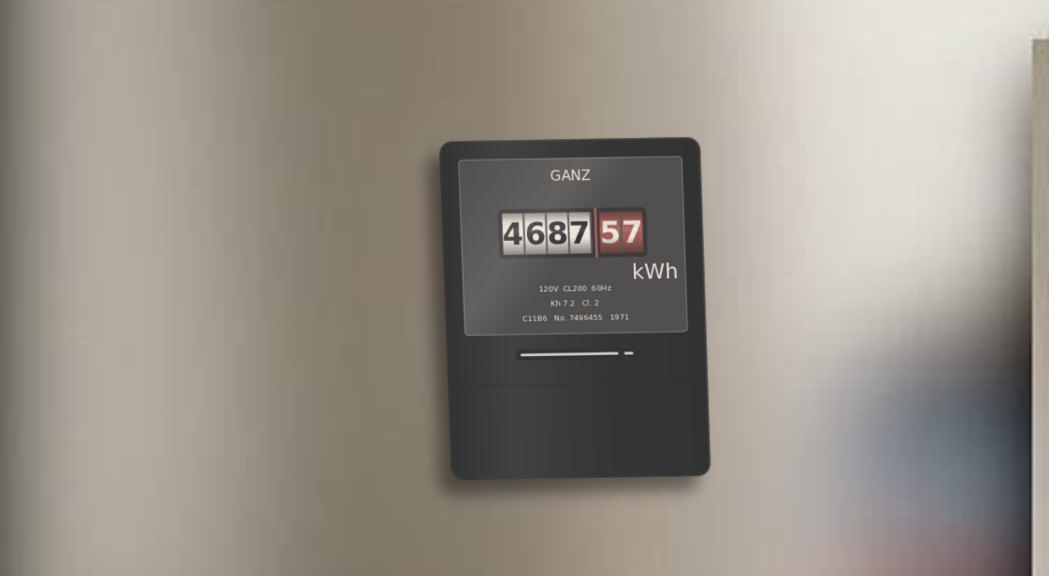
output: 4687.57 kWh
